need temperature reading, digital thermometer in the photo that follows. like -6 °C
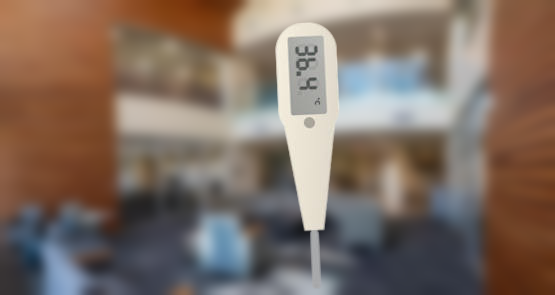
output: 36.4 °C
